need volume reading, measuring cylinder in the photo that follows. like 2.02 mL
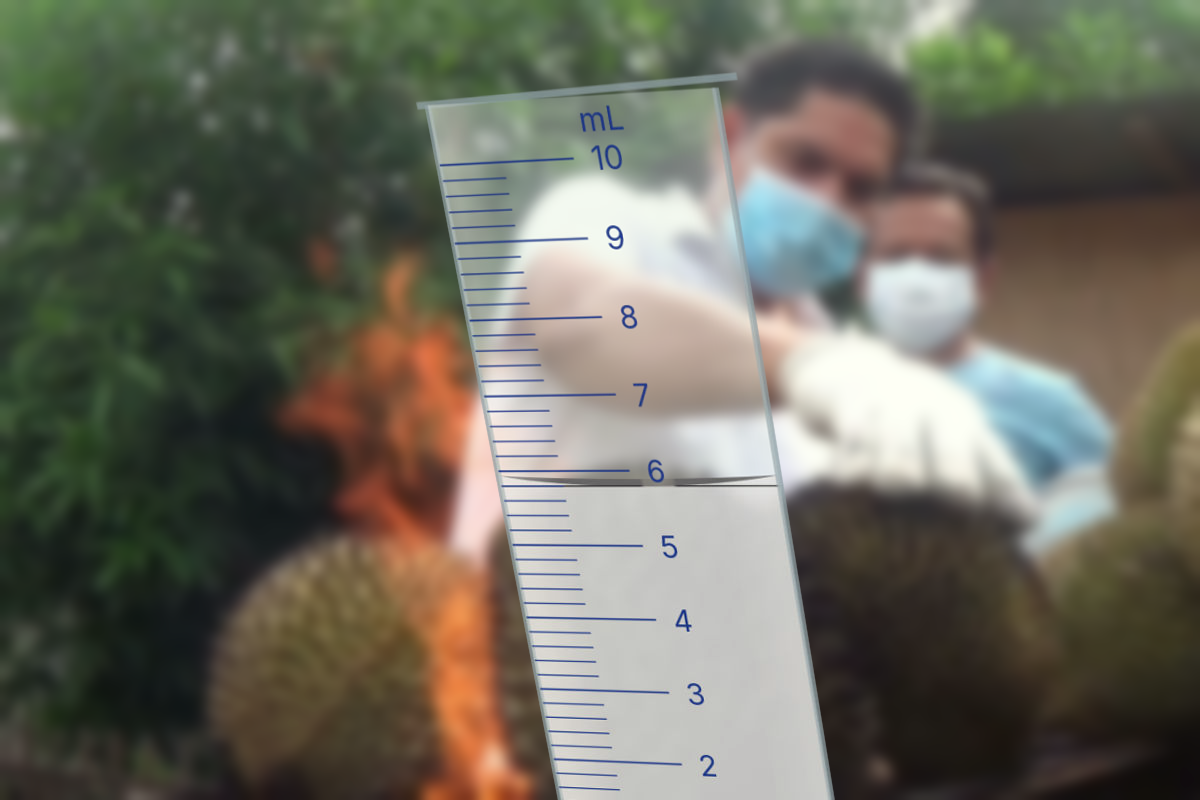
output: 5.8 mL
